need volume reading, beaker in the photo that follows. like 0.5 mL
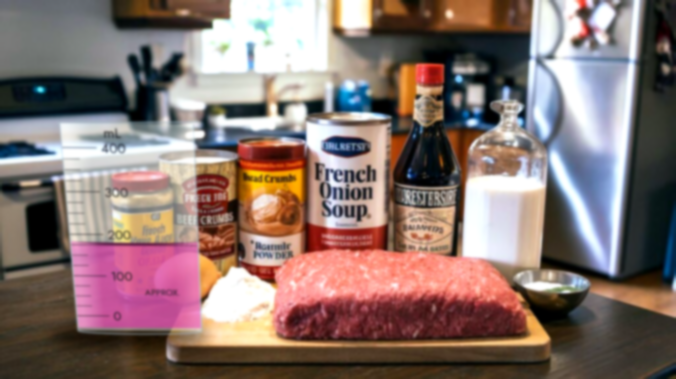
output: 175 mL
